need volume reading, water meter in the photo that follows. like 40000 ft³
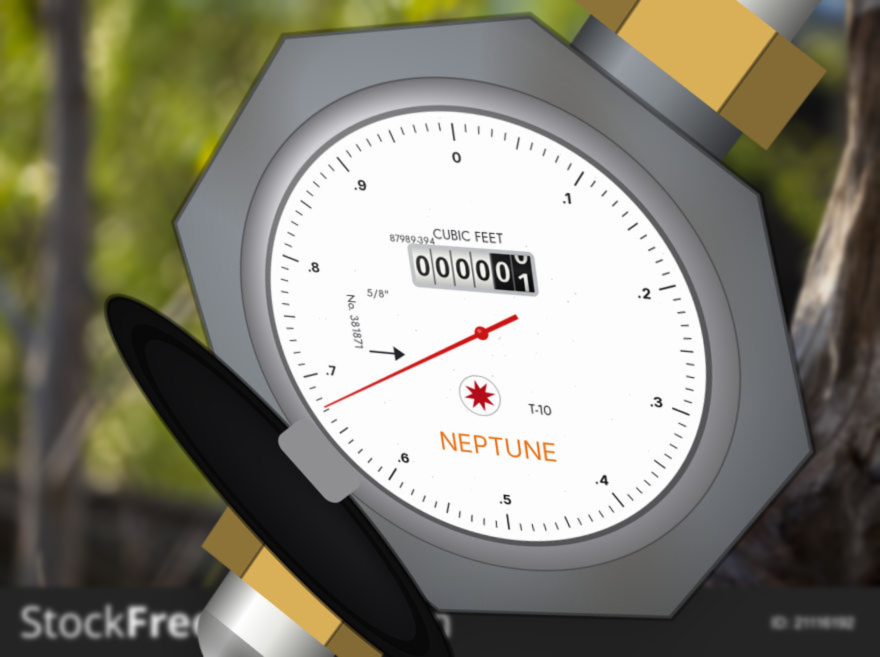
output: 0.67 ft³
